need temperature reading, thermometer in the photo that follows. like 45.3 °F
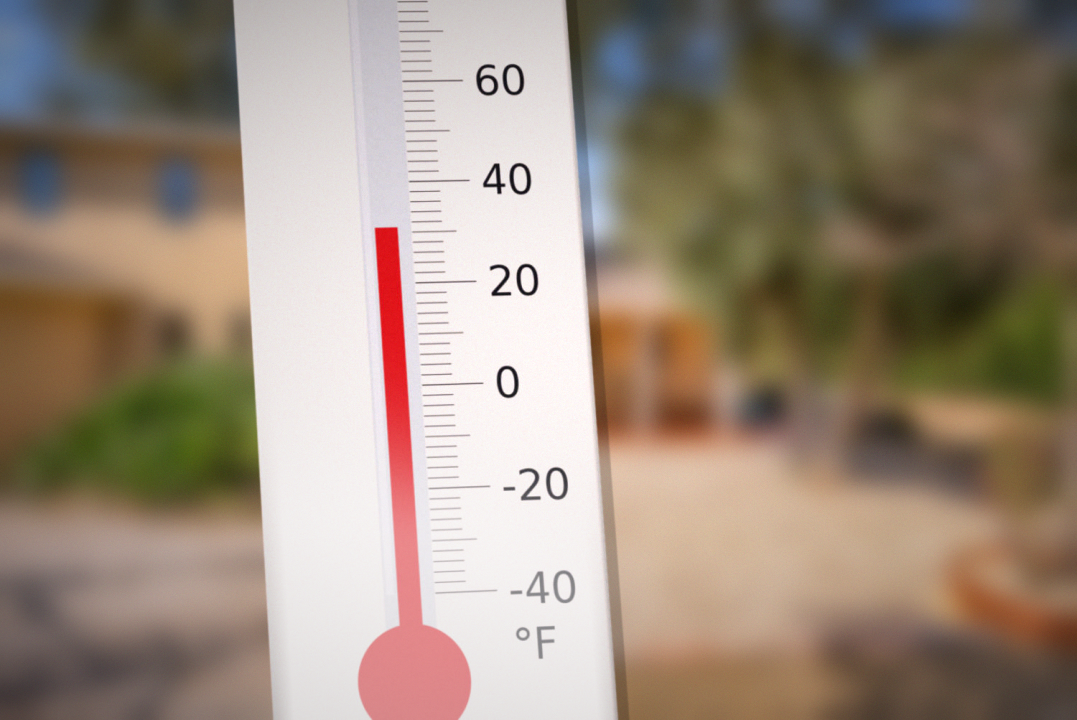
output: 31 °F
